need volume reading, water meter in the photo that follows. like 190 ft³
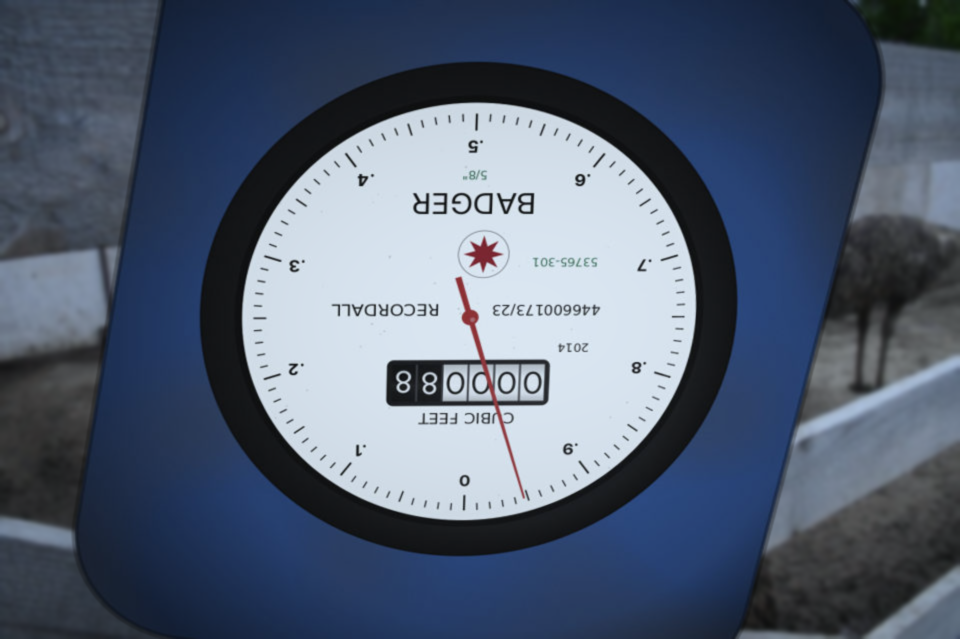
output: 87.95 ft³
